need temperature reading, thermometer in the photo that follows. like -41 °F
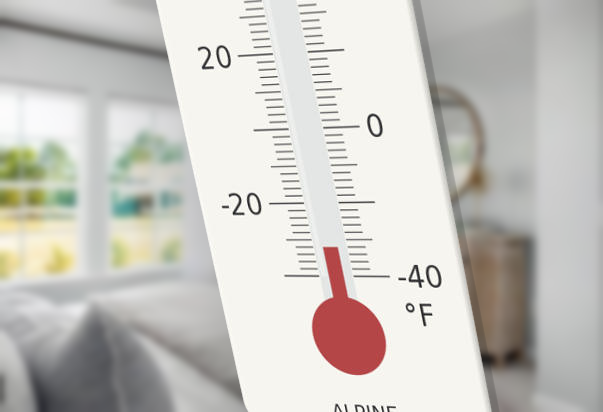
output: -32 °F
